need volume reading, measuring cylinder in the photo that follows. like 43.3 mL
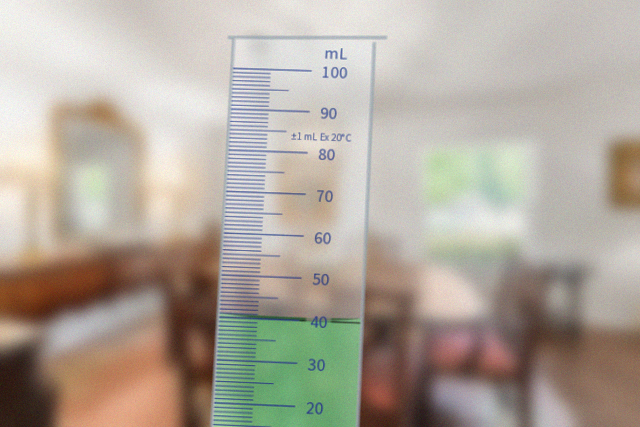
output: 40 mL
